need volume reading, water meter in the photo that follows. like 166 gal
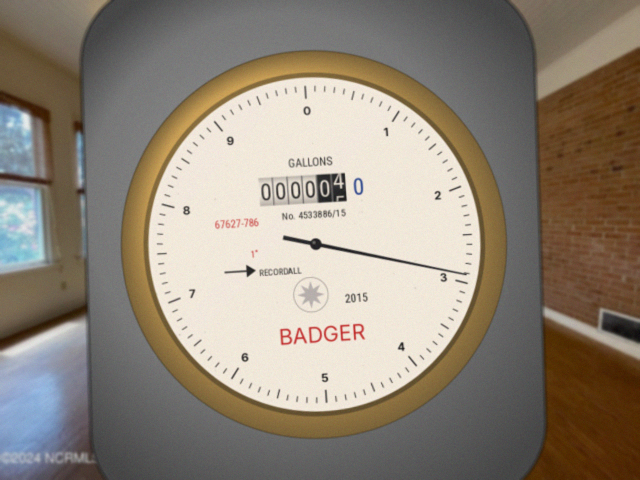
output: 42.9 gal
